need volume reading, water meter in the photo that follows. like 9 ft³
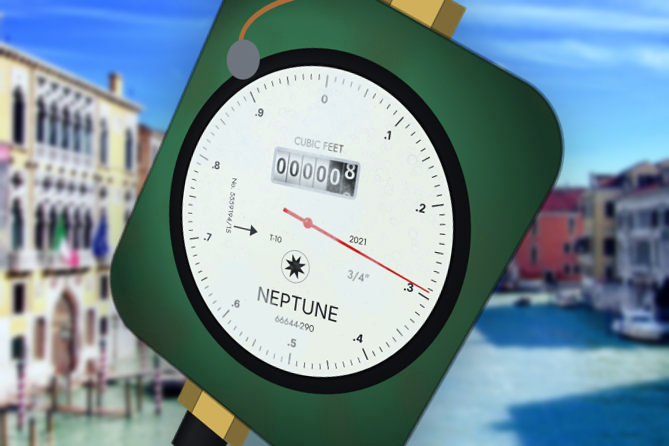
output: 8.29 ft³
